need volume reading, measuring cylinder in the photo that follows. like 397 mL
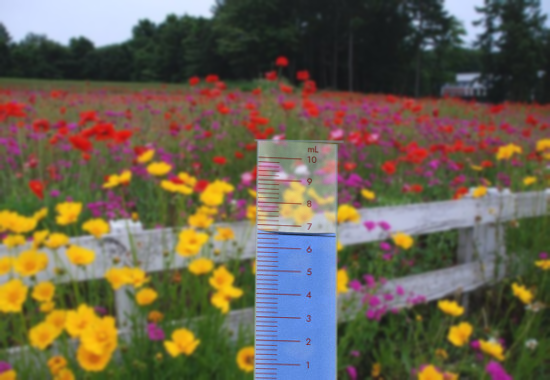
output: 6.6 mL
